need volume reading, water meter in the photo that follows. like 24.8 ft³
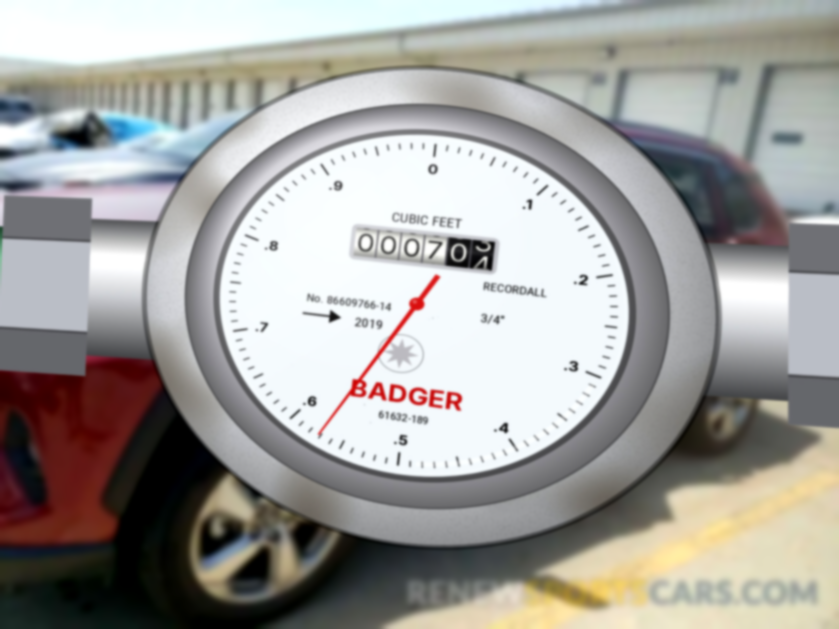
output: 703.57 ft³
